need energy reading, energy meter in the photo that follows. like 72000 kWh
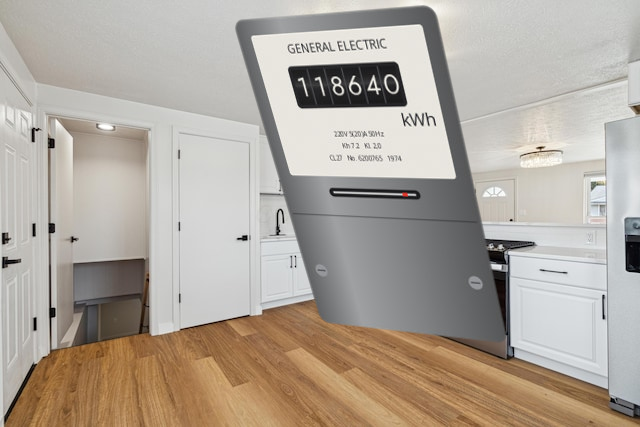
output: 118640 kWh
